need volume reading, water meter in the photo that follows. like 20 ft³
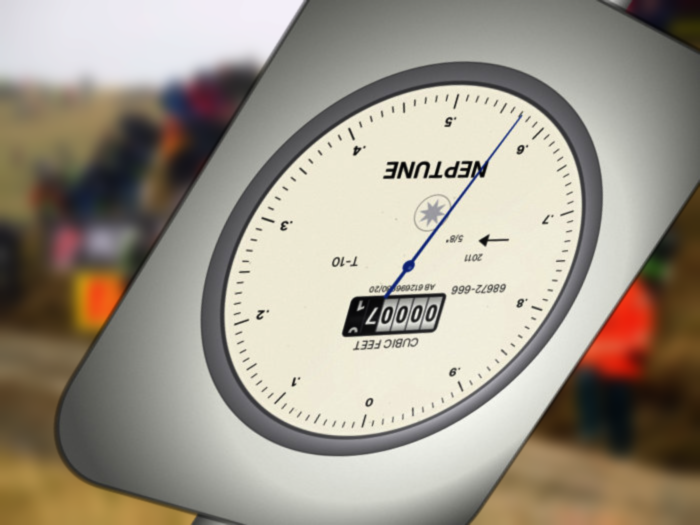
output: 70.57 ft³
